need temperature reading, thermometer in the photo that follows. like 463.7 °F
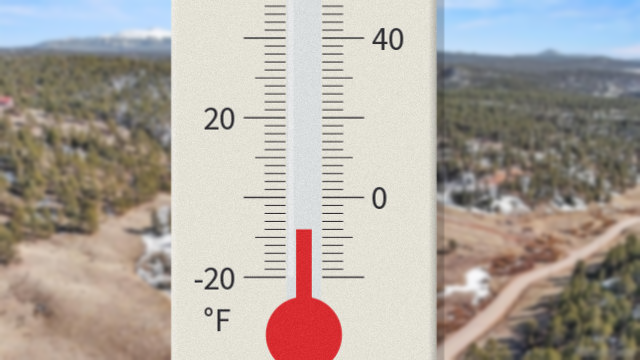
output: -8 °F
